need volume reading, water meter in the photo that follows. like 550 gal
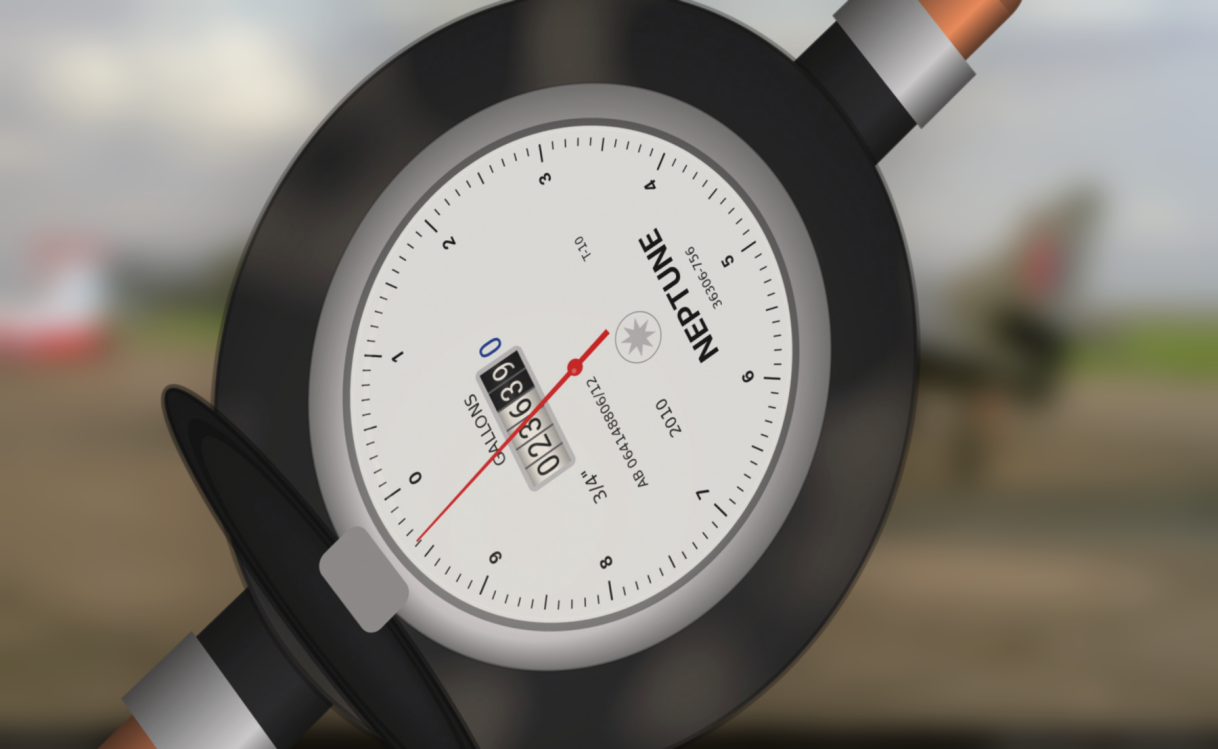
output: 236389.6 gal
